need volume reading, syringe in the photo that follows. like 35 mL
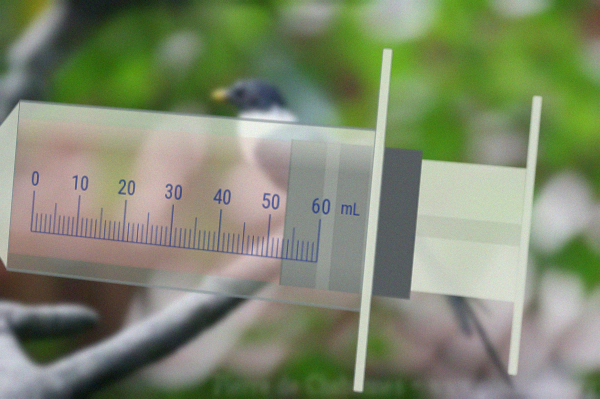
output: 53 mL
